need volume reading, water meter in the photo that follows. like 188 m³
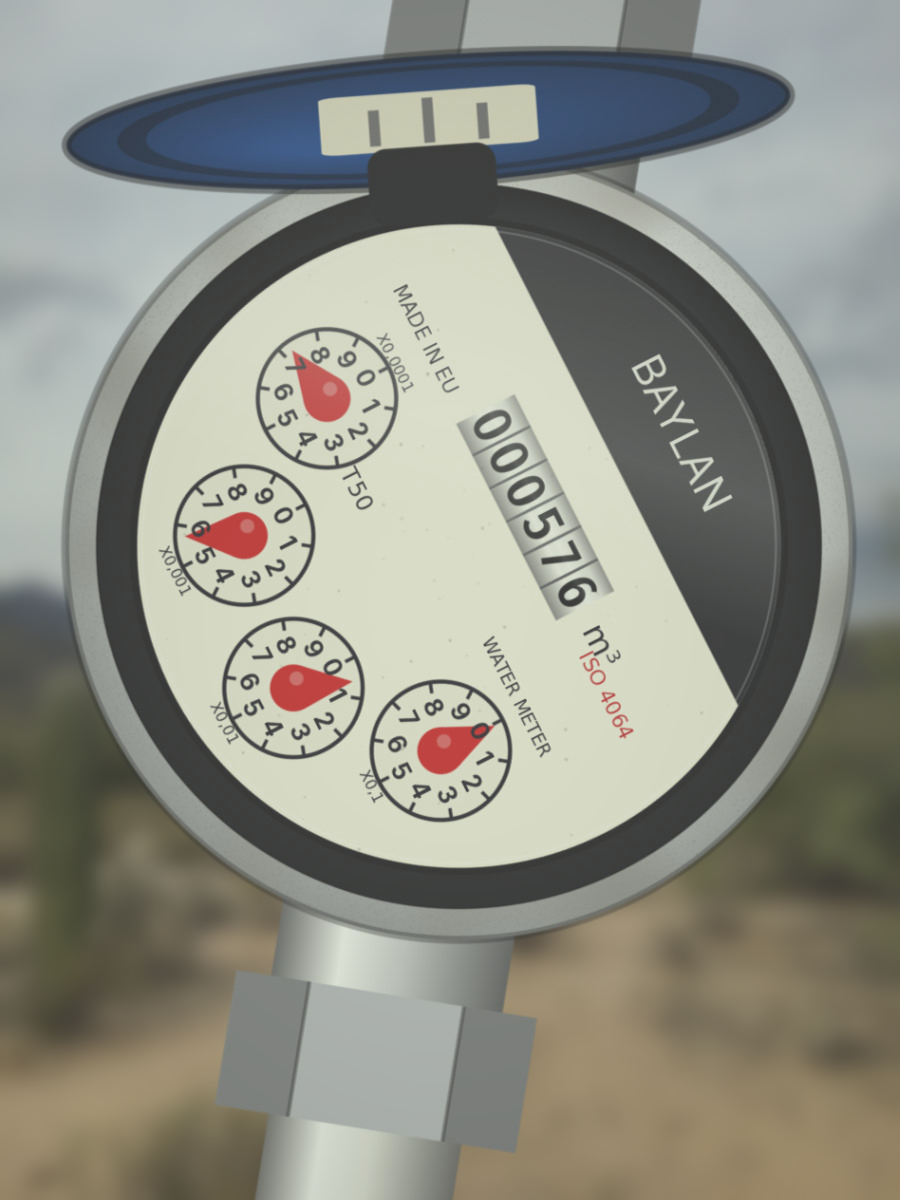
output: 576.0057 m³
